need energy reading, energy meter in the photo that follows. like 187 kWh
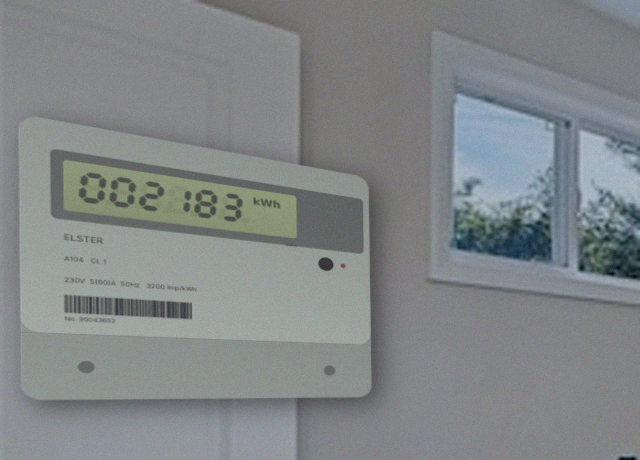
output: 2183 kWh
